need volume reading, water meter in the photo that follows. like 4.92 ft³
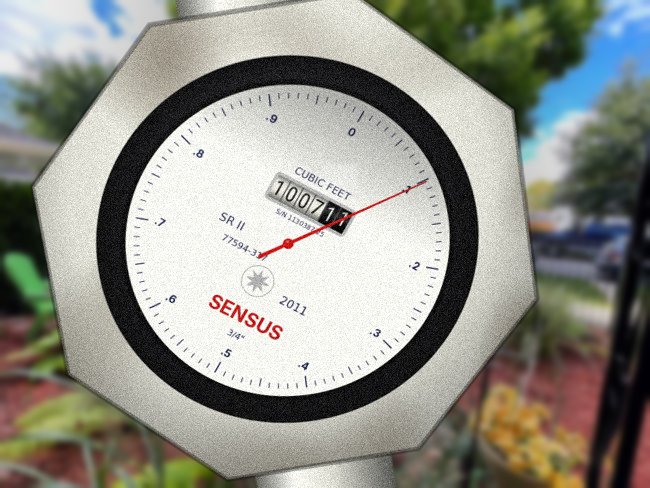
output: 100711.10 ft³
